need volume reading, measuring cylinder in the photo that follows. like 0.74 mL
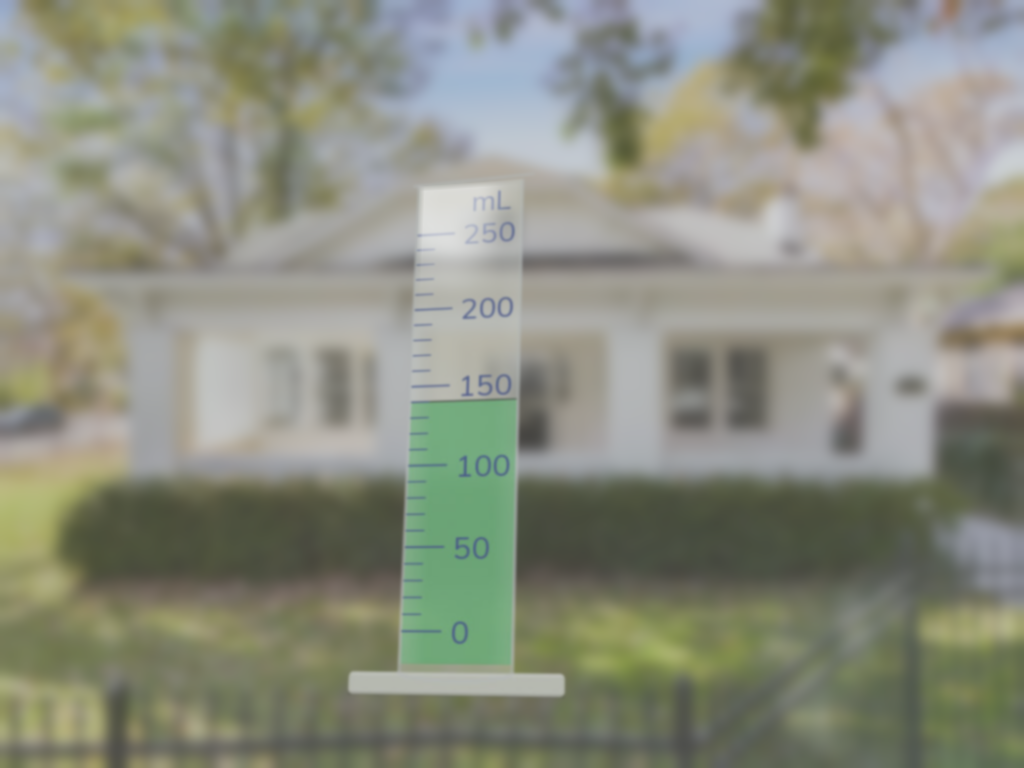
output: 140 mL
